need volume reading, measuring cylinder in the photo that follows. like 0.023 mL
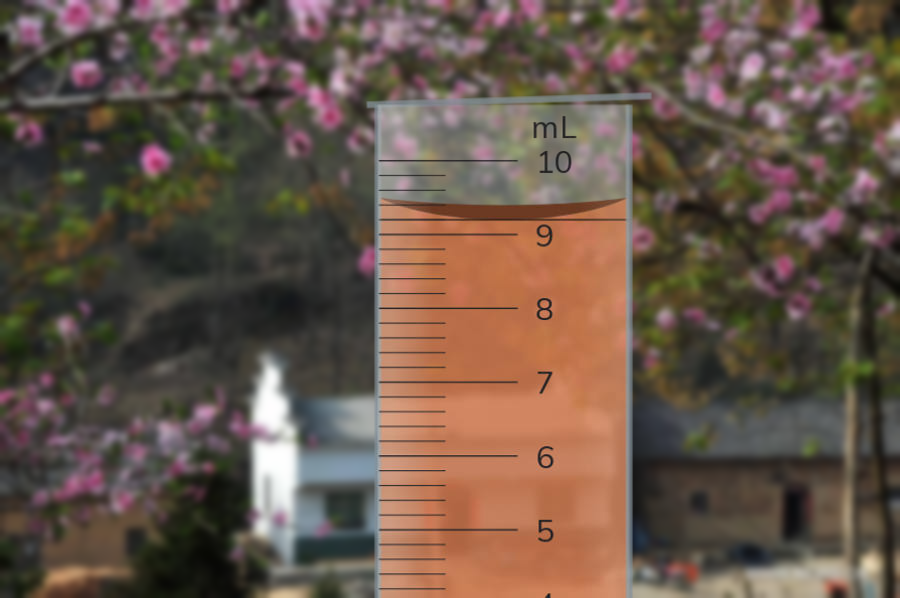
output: 9.2 mL
